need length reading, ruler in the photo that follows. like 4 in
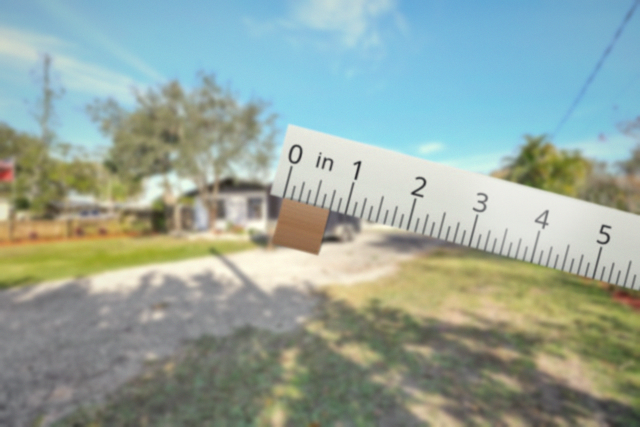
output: 0.75 in
